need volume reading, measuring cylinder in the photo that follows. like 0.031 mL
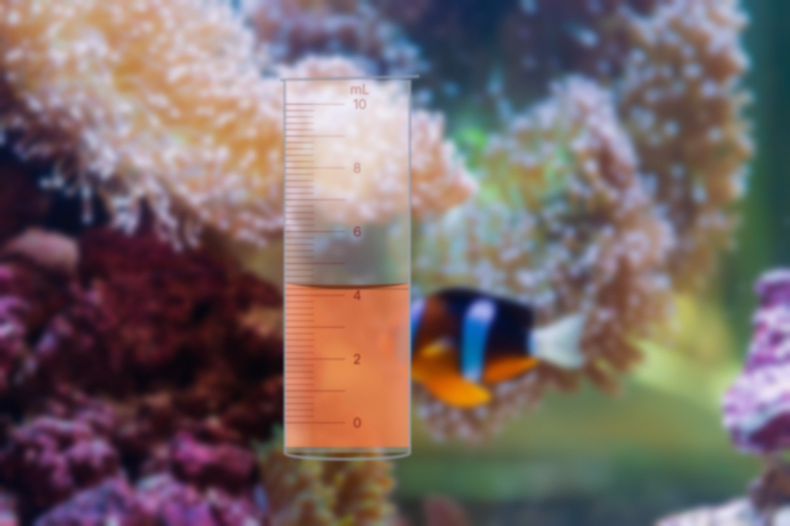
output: 4.2 mL
